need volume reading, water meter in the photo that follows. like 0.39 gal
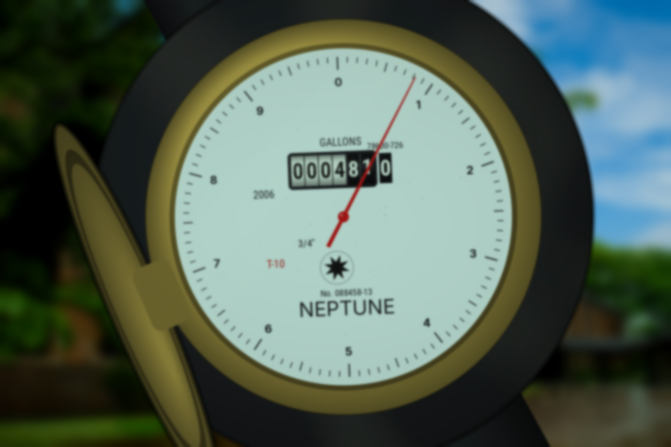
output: 4810.8 gal
